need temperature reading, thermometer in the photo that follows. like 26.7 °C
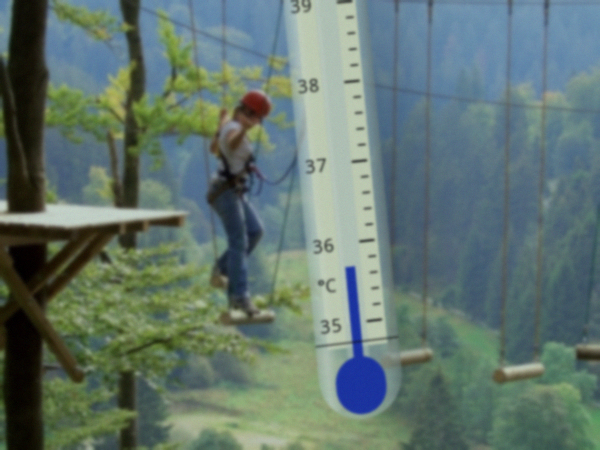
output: 35.7 °C
